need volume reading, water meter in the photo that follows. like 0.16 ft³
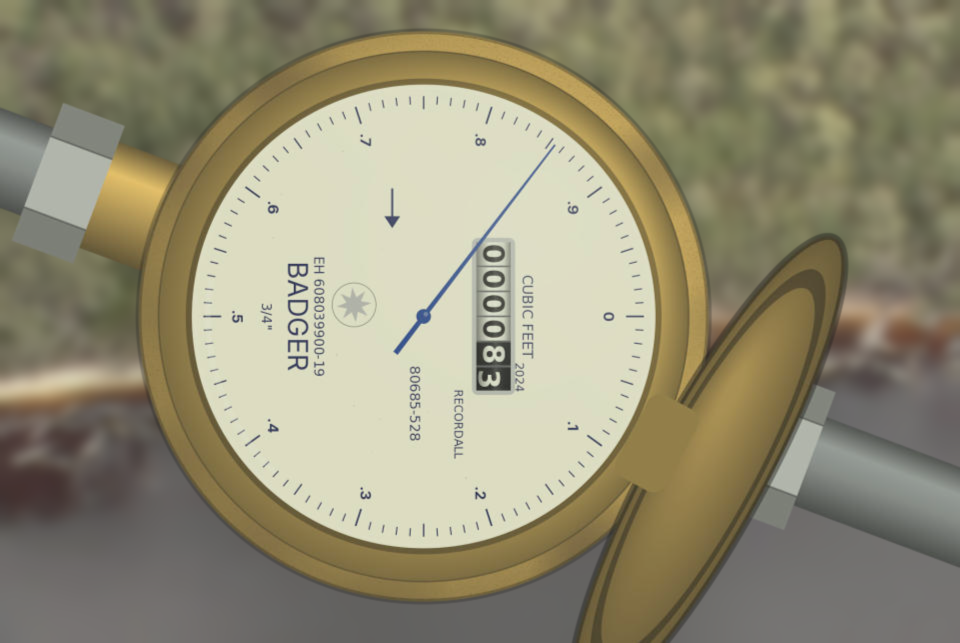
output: 82.85 ft³
